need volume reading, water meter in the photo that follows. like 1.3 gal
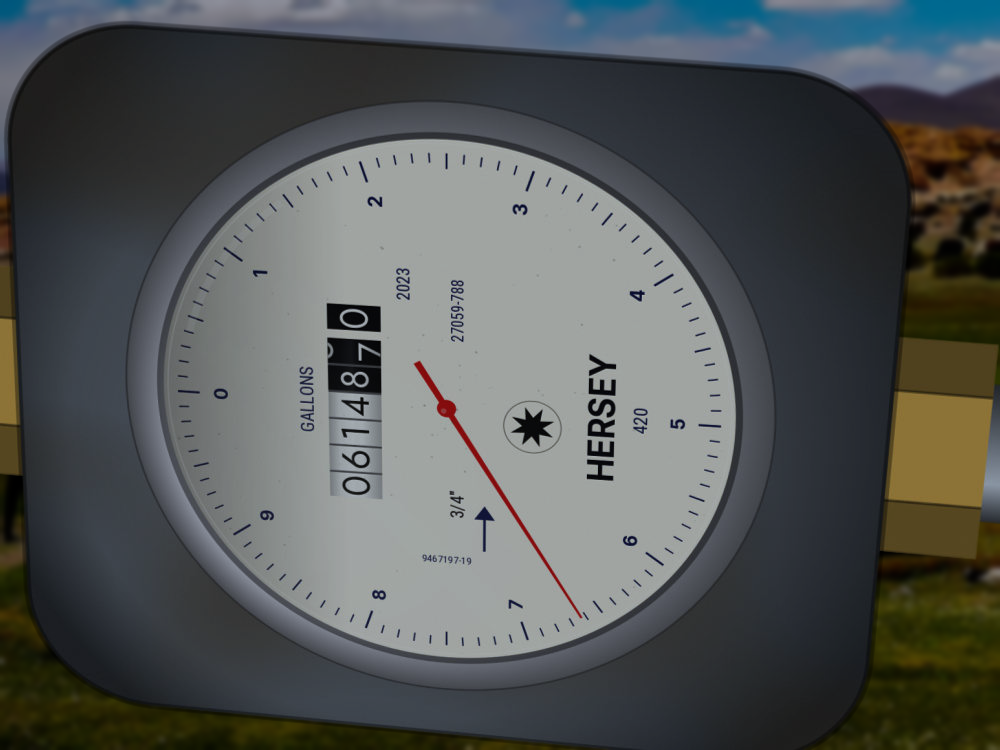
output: 614866.6 gal
